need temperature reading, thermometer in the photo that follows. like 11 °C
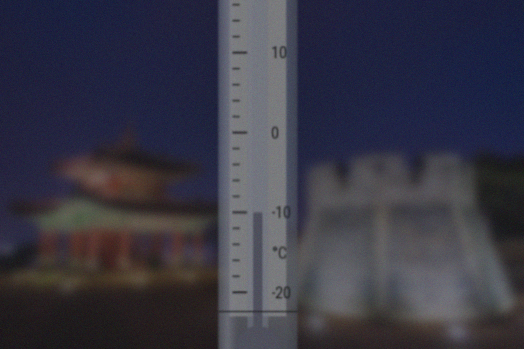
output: -10 °C
